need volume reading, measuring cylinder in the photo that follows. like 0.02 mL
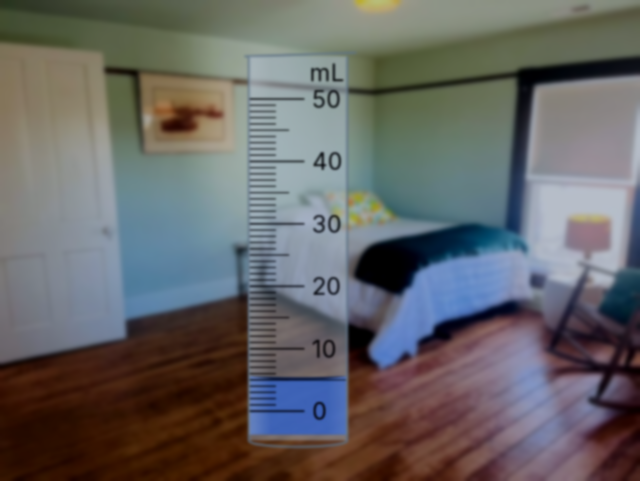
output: 5 mL
